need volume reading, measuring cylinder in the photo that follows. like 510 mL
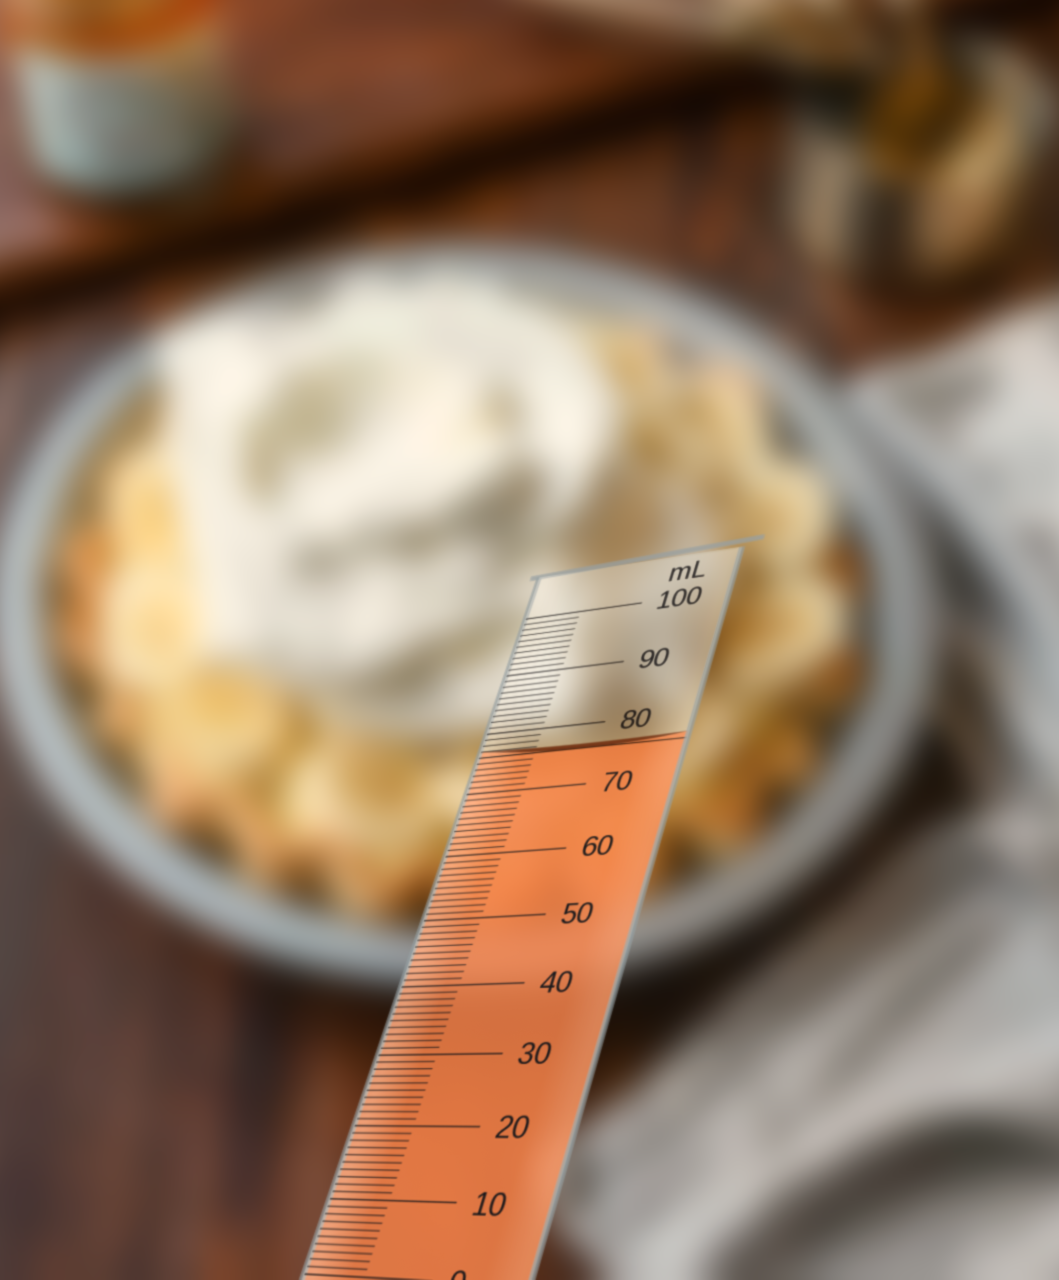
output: 76 mL
